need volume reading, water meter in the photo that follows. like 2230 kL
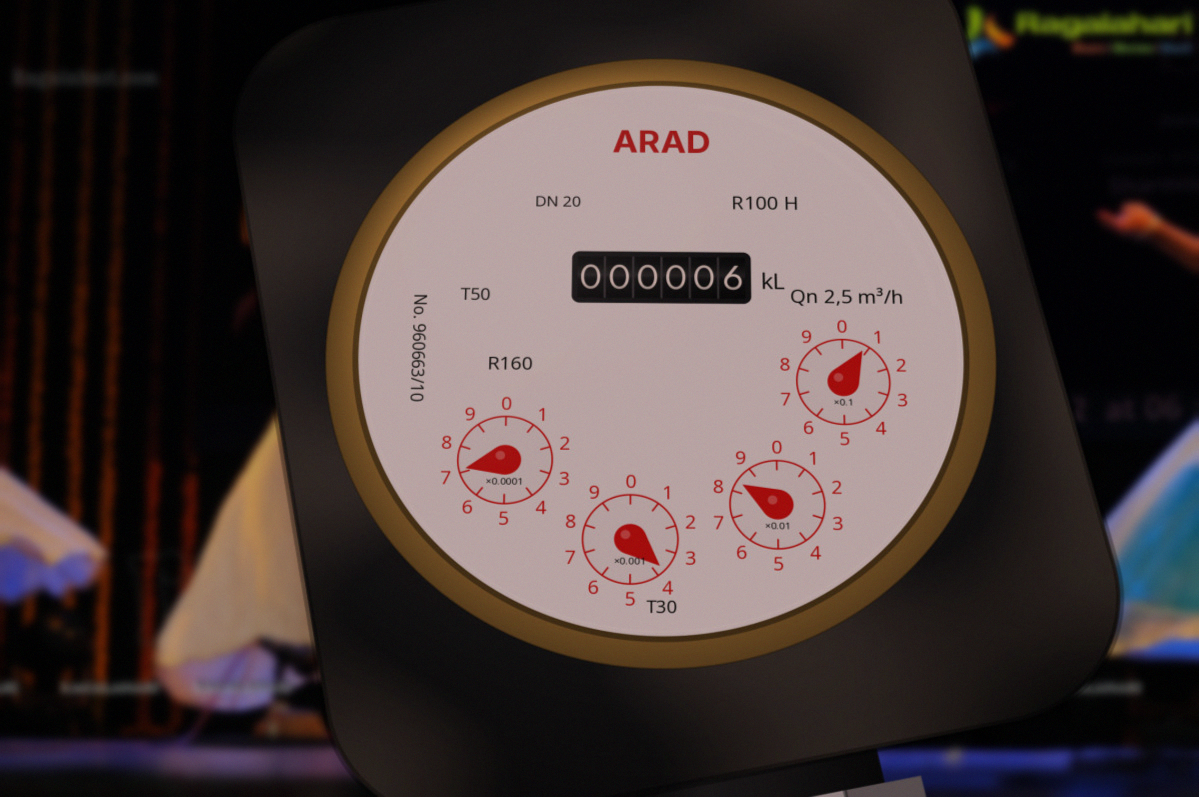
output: 6.0837 kL
